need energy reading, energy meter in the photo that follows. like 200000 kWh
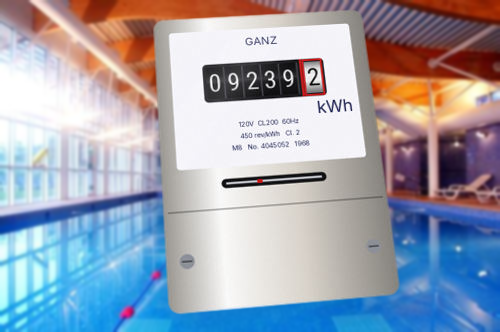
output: 9239.2 kWh
